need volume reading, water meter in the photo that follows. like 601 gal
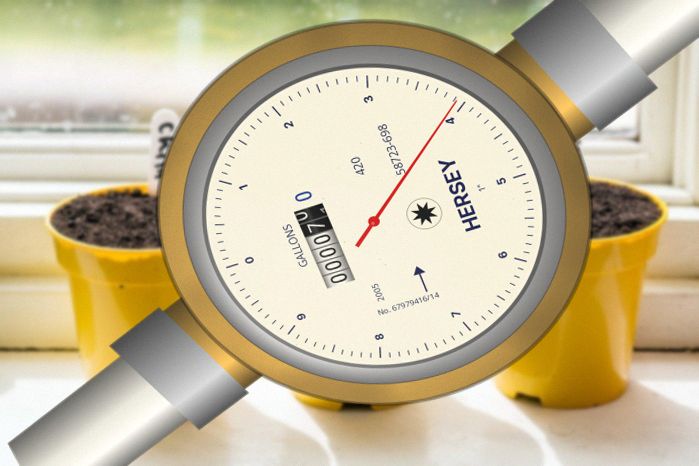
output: 703.9 gal
